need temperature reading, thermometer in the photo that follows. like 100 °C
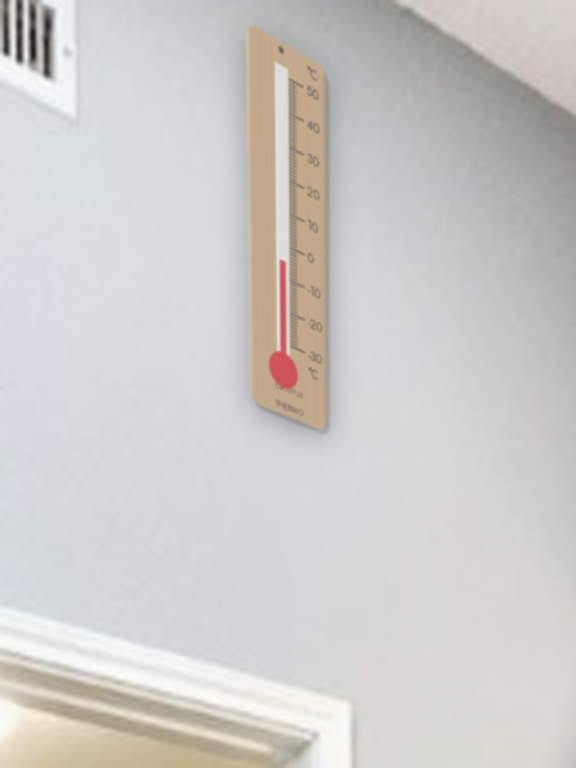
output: -5 °C
